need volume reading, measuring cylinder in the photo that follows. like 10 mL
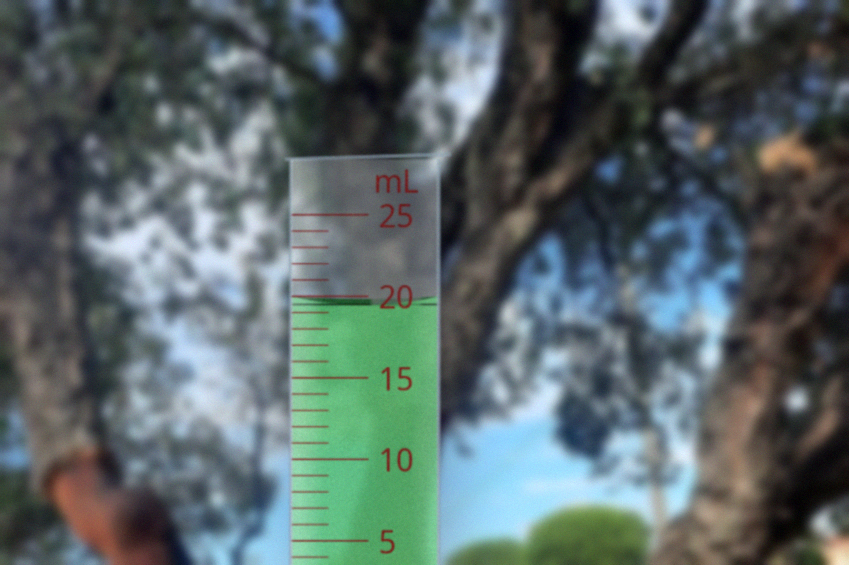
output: 19.5 mL
